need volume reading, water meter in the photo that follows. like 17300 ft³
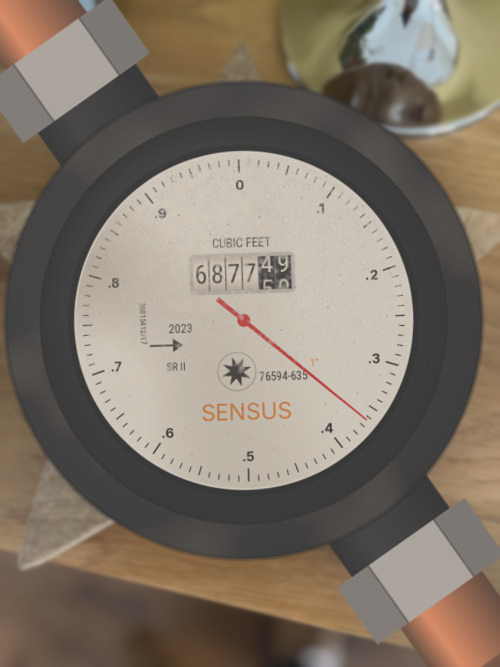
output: 687749.36 ft³
